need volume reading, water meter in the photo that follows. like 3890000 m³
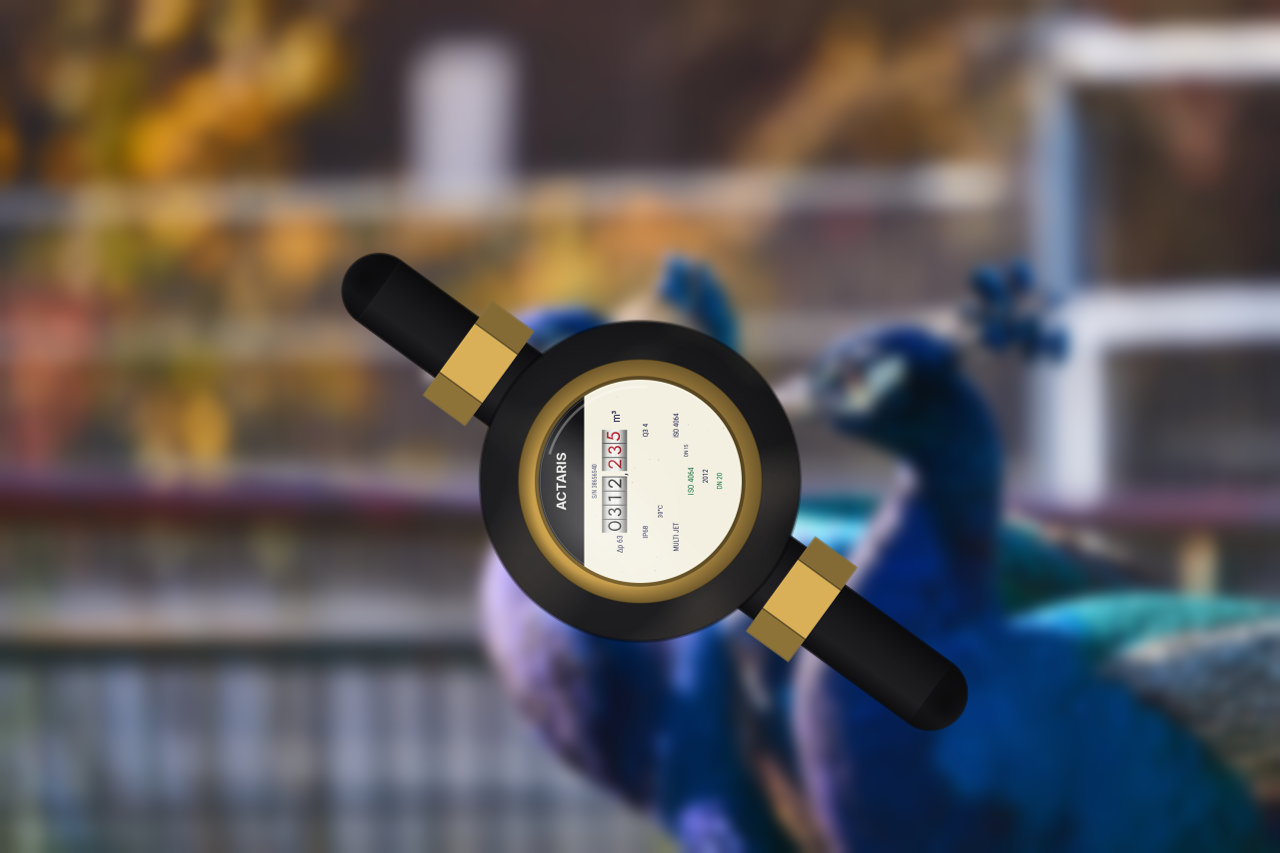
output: 312.235 m³
